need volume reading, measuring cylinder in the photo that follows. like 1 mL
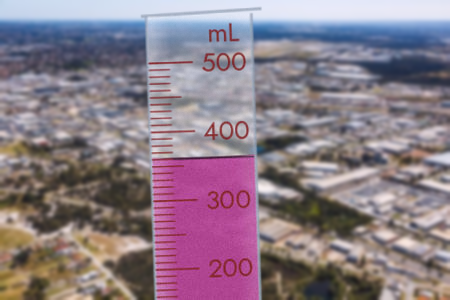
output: 360 mL
